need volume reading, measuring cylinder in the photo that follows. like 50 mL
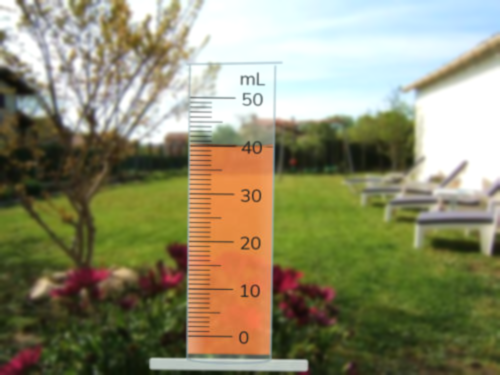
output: 40 mL
